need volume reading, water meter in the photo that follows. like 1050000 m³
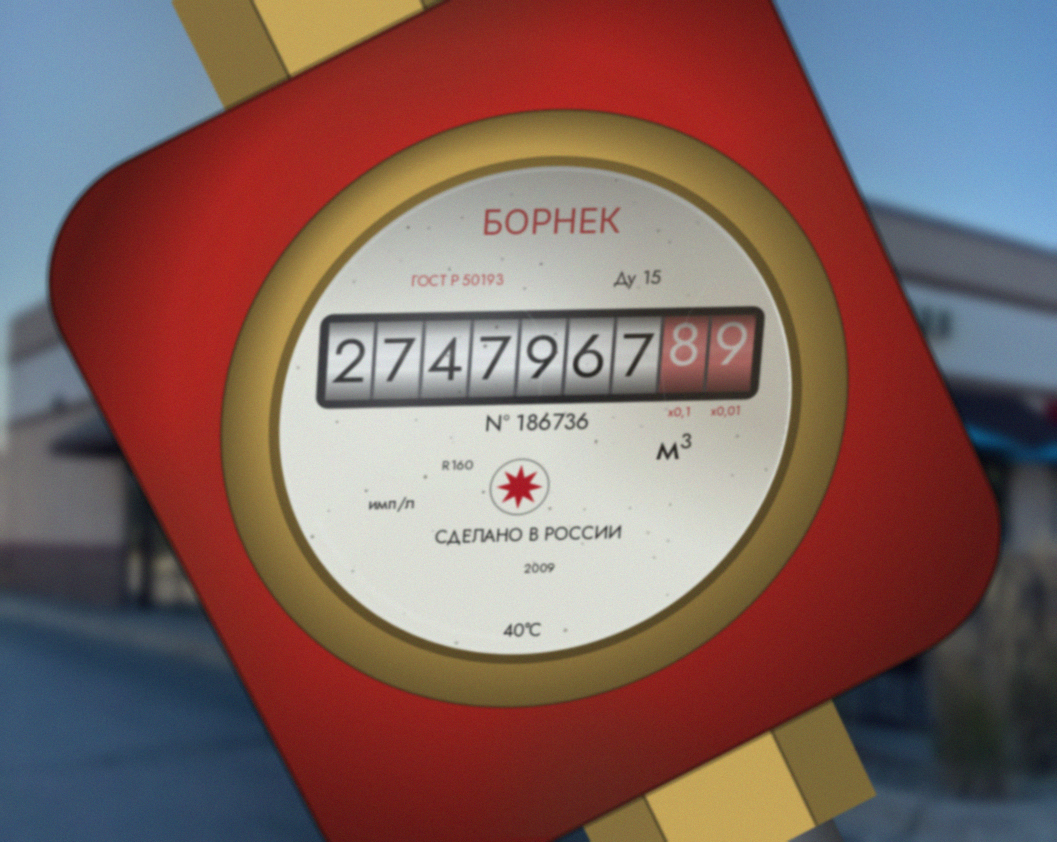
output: 2747967.89 m³
